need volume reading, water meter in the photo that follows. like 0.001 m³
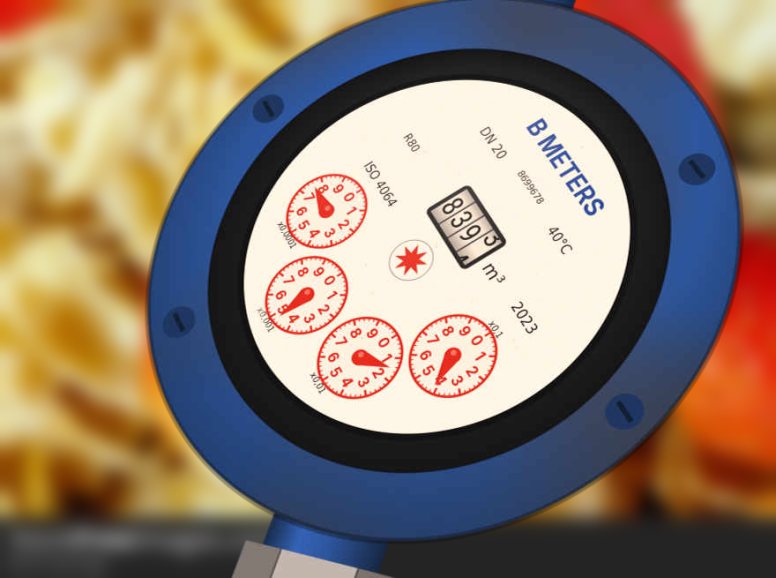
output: 8393.4147 m³
